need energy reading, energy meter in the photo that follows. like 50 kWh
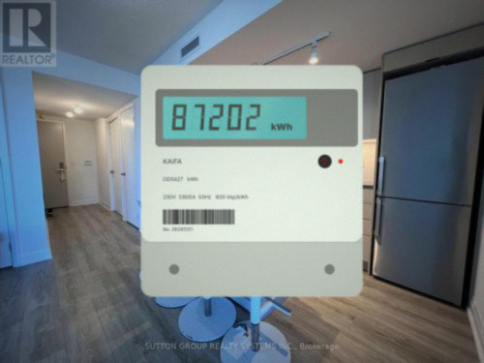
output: 87202 kWh
